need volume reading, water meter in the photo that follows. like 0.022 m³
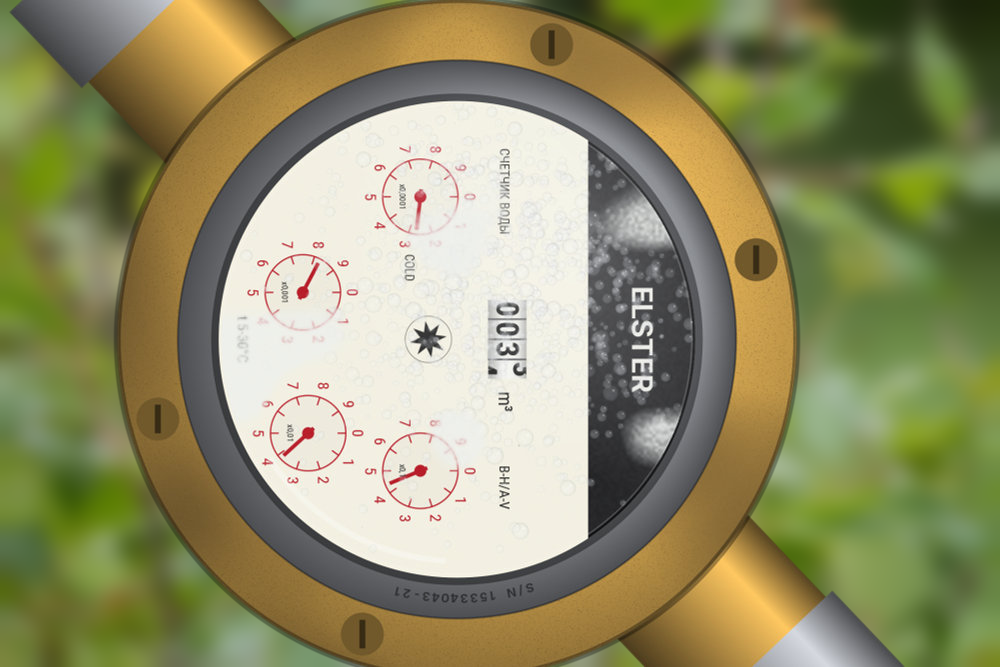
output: 33.4382 m³
